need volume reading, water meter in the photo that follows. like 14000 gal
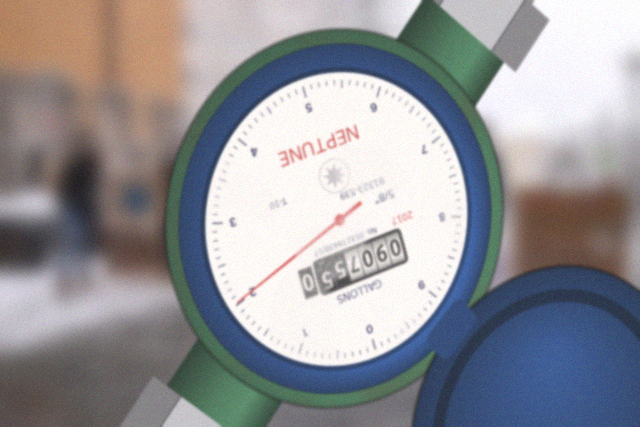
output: 907552.0 gal
